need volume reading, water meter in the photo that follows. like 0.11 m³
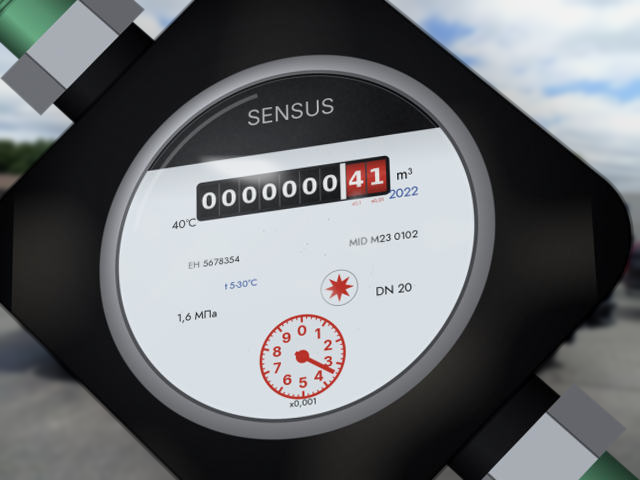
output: 0.413 m³
